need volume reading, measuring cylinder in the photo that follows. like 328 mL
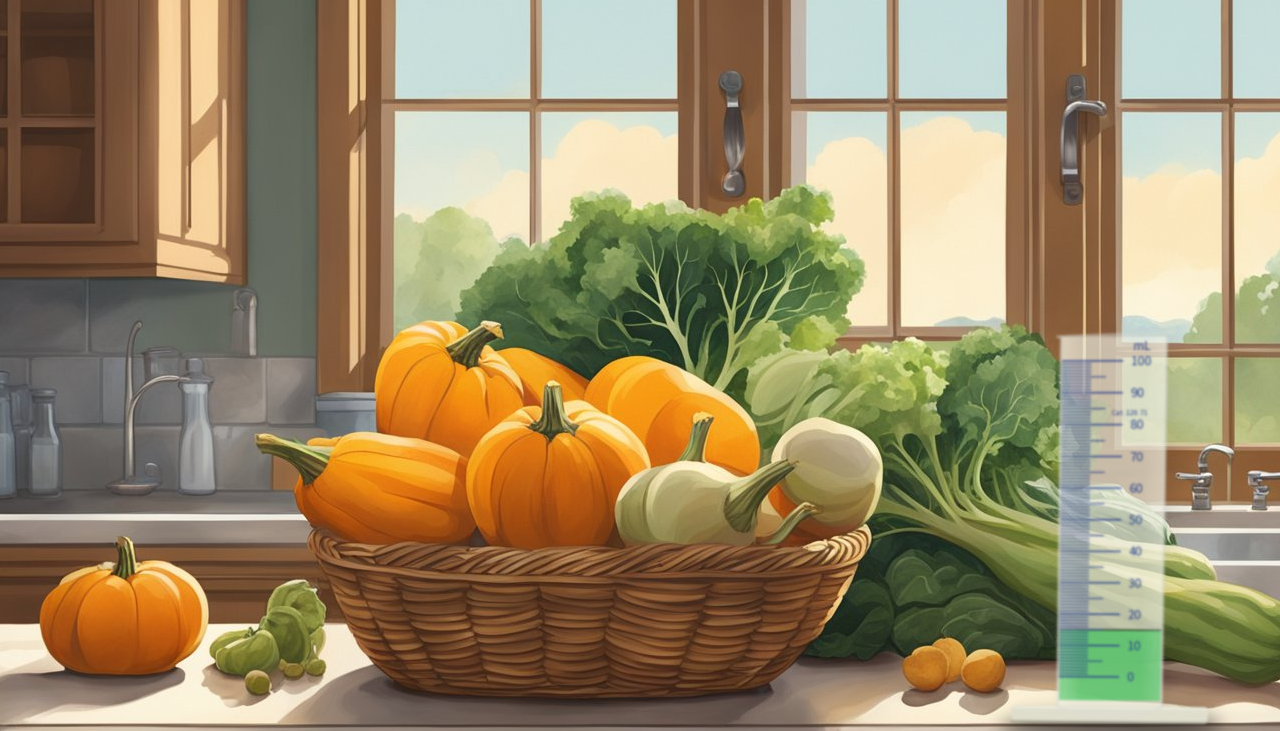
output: 15 mL
